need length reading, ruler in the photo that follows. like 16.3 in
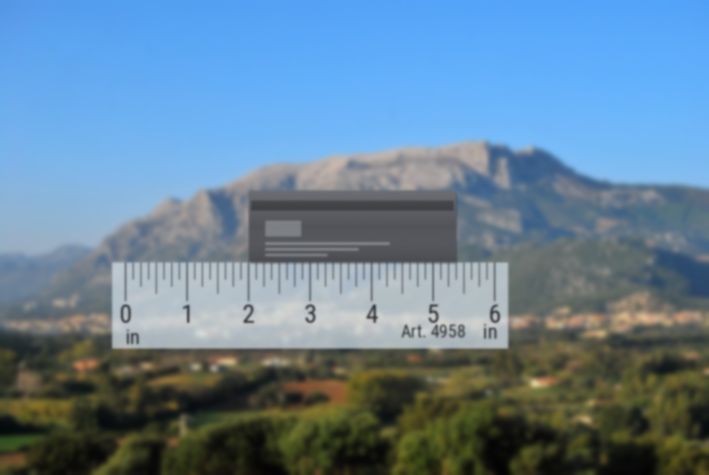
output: 3.375 in
